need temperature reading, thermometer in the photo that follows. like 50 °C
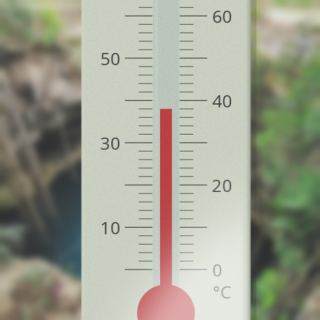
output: 38 °C
